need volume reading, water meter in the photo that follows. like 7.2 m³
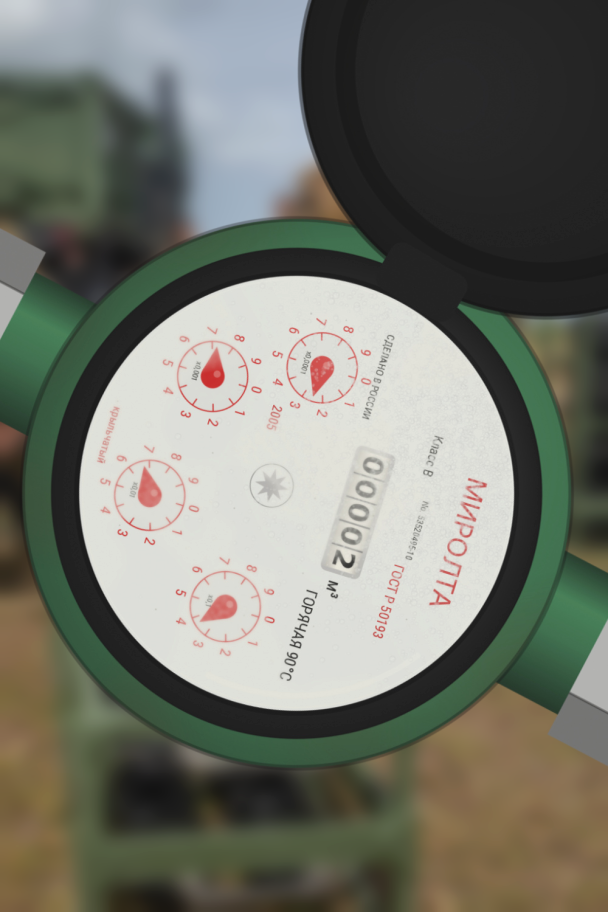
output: 2.3672 m³
